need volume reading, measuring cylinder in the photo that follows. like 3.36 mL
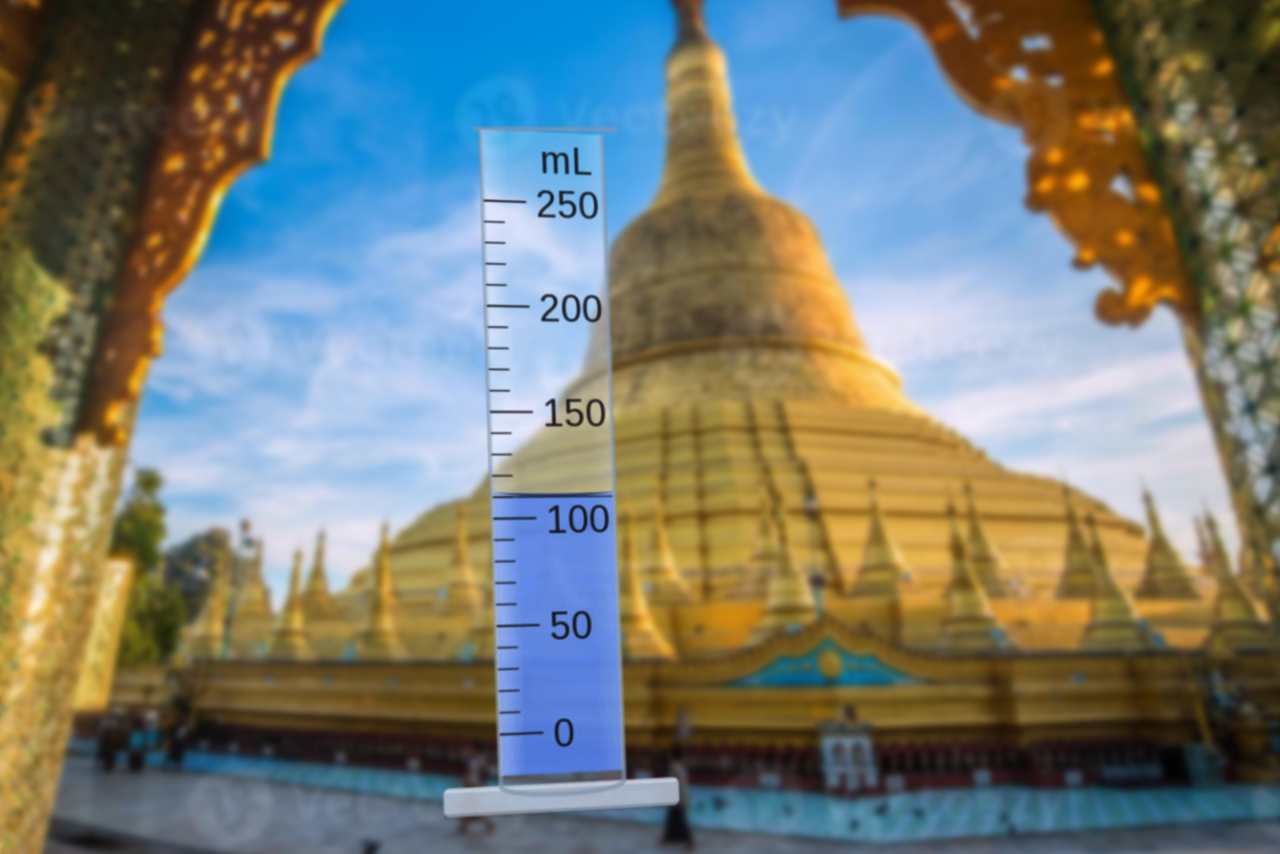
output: 110 mL
